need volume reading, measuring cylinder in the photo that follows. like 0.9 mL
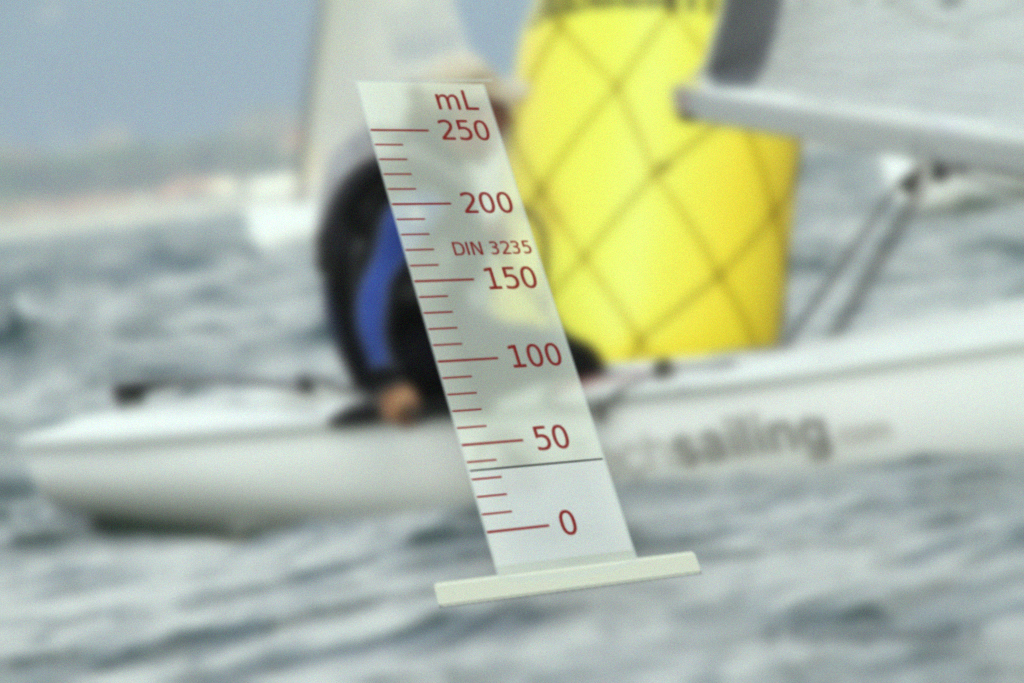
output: 35 mL
